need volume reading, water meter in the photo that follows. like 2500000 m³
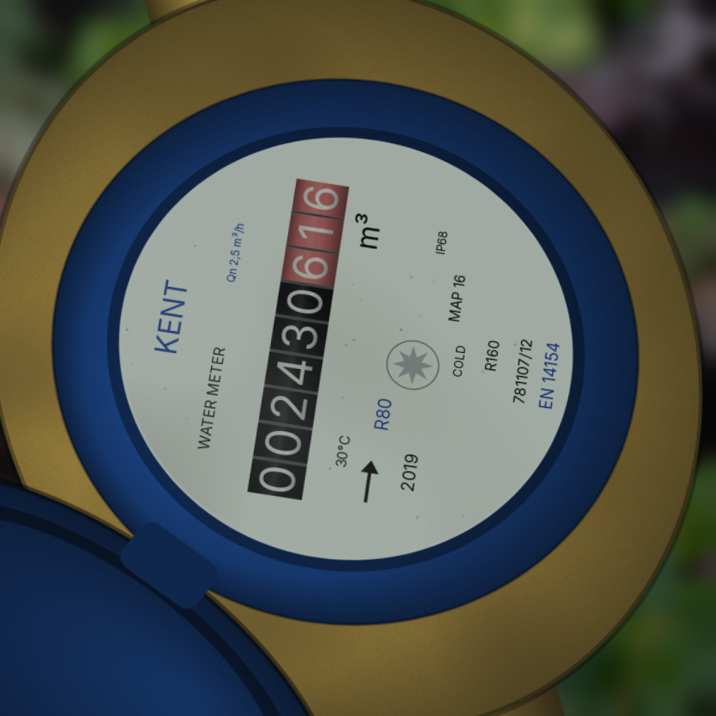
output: 2430.616 m³
